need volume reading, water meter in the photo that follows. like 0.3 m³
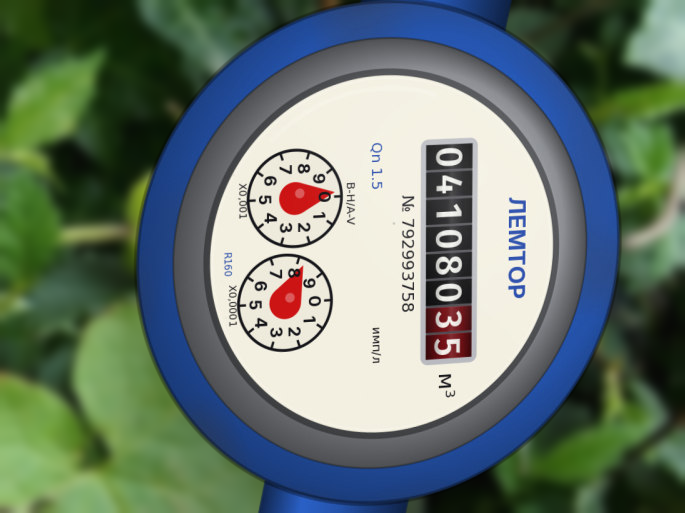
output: 41080.3498 m³
